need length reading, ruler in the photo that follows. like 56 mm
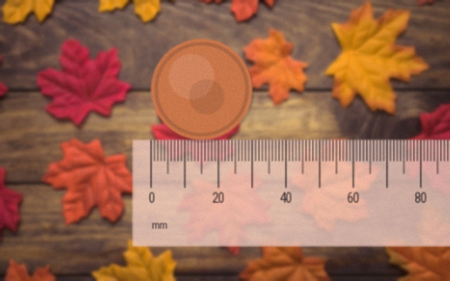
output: 30 mm
